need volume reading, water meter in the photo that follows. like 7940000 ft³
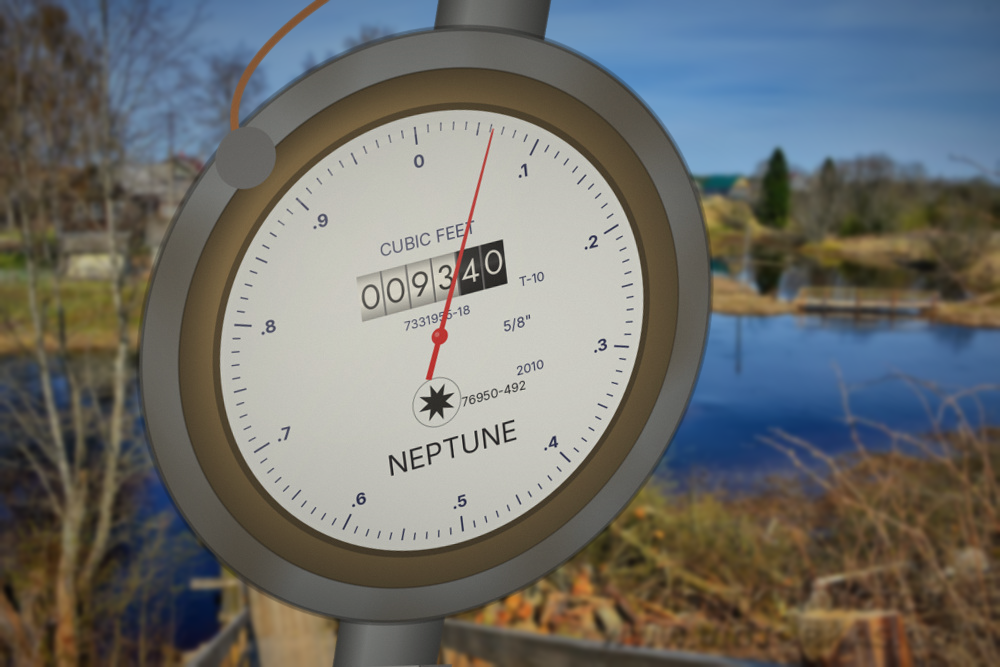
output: 9340.06 ft³
